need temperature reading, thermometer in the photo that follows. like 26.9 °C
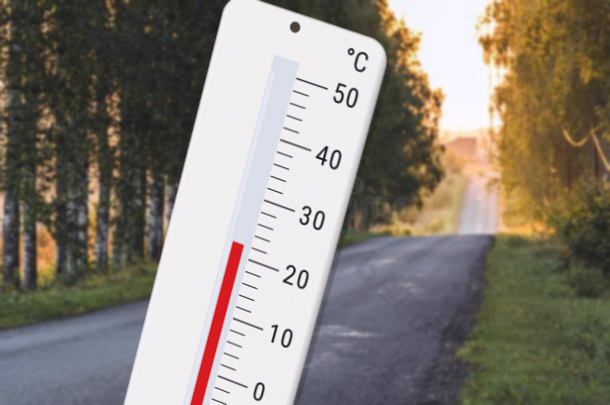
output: 22 °C
